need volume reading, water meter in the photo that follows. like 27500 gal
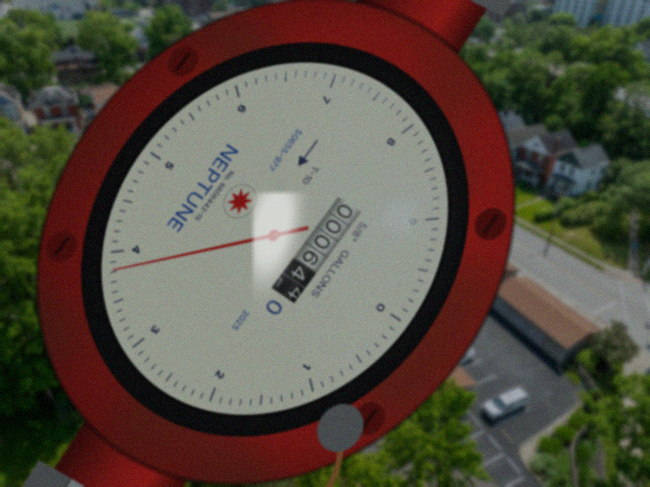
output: 6443.8 gal
